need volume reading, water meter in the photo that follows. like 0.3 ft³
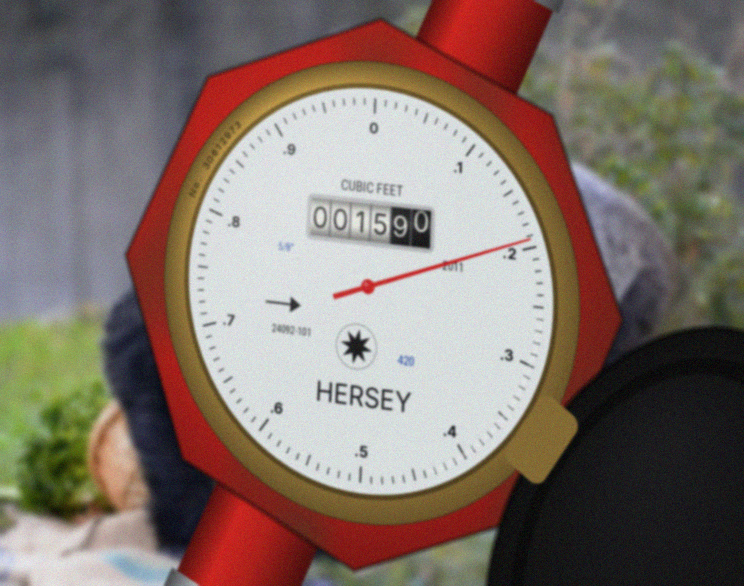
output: 1590.19 ft³
